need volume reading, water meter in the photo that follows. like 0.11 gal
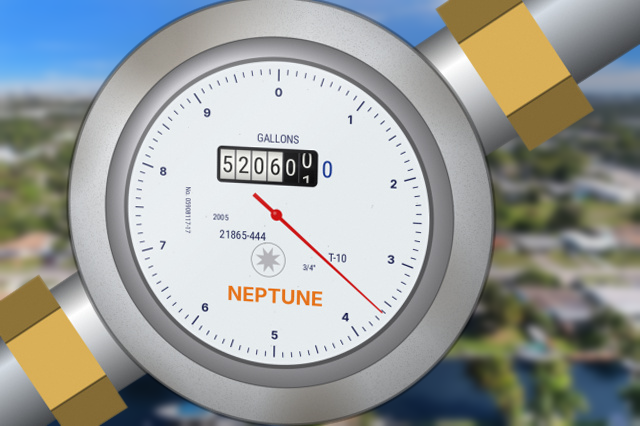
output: 5206003.6 gal
